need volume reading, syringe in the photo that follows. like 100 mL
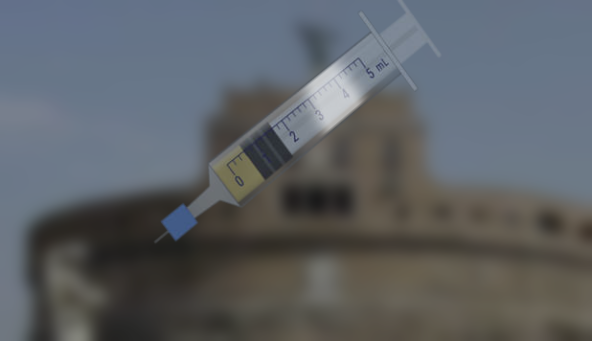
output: 0.6 mL
